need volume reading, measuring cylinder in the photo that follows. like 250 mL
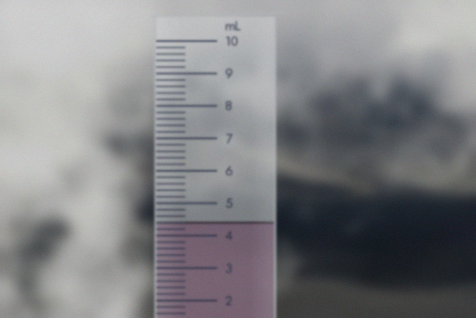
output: 4.4 mL
